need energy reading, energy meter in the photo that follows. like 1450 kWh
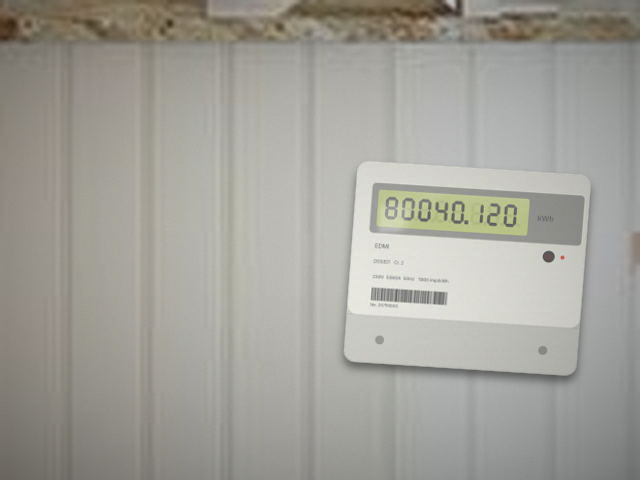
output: 80040.120 kWh
